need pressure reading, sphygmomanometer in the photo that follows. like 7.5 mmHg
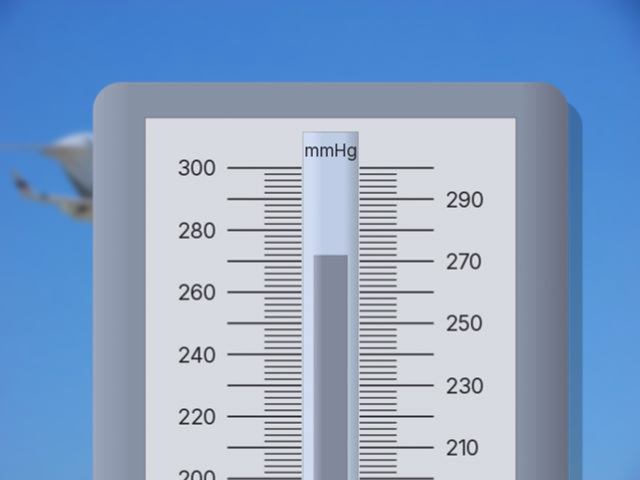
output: 272 mmHg
